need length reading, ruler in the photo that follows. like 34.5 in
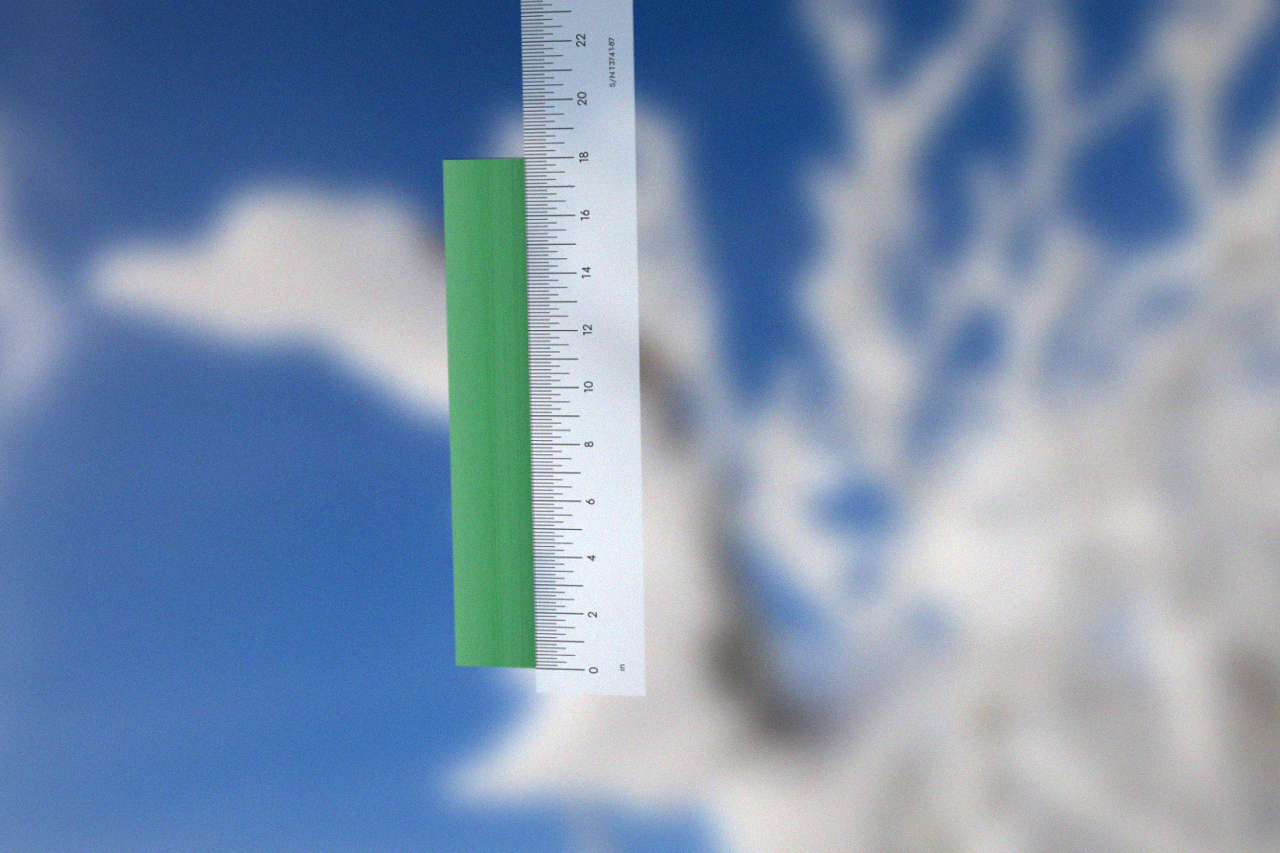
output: 18 in
